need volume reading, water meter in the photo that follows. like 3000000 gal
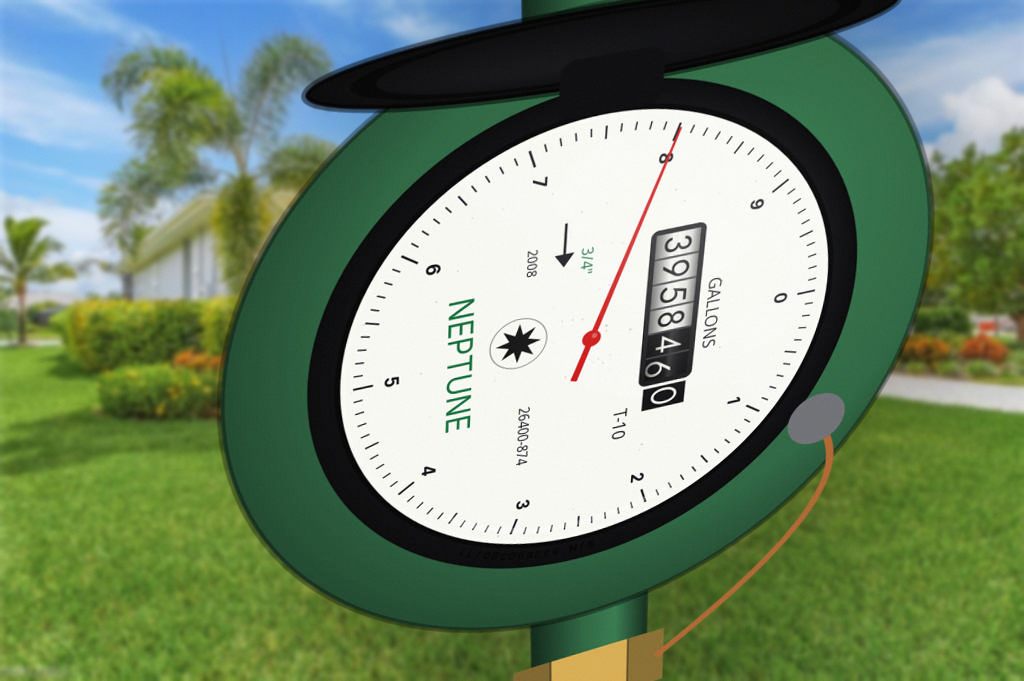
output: 3958458.0 gal
